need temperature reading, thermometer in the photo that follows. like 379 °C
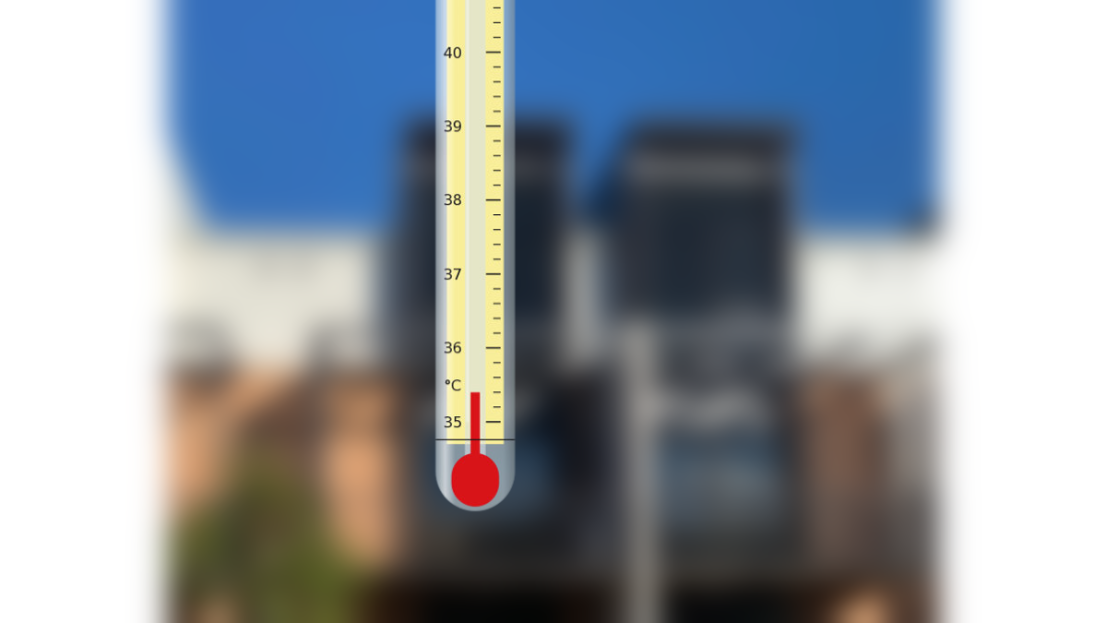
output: 35.4 °C
